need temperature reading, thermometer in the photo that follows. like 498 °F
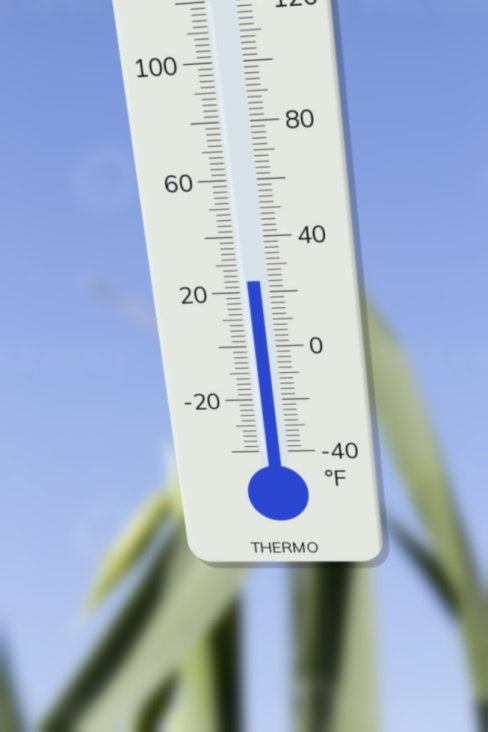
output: 24 °F
